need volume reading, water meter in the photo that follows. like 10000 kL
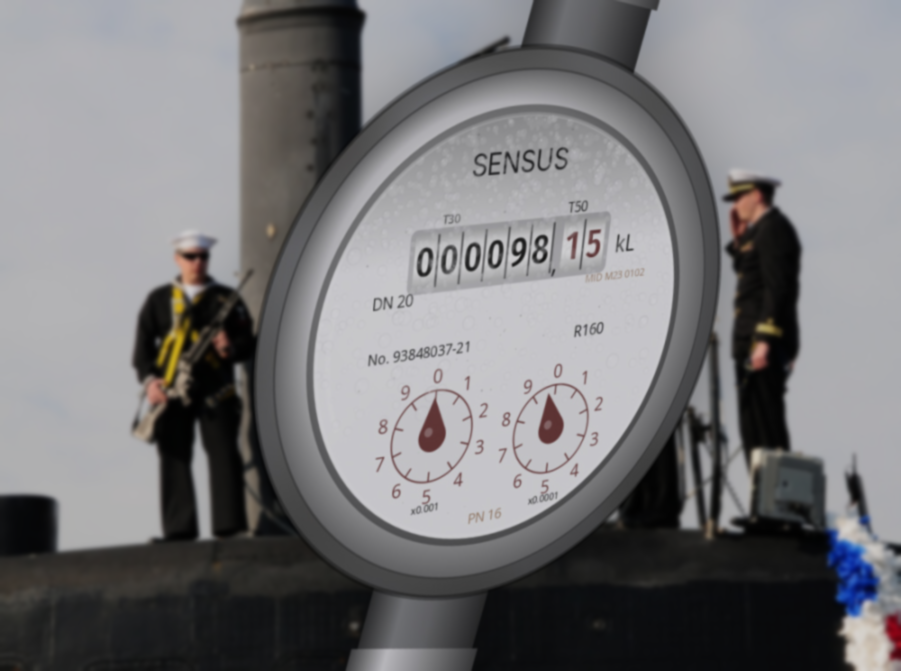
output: 98.1499 kL
